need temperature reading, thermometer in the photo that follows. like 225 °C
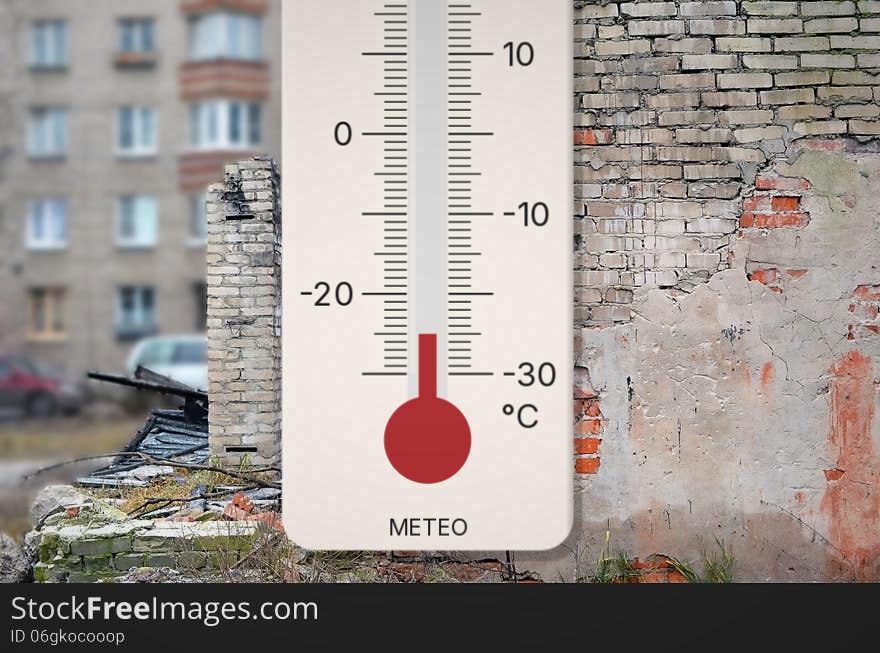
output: -25 °C
